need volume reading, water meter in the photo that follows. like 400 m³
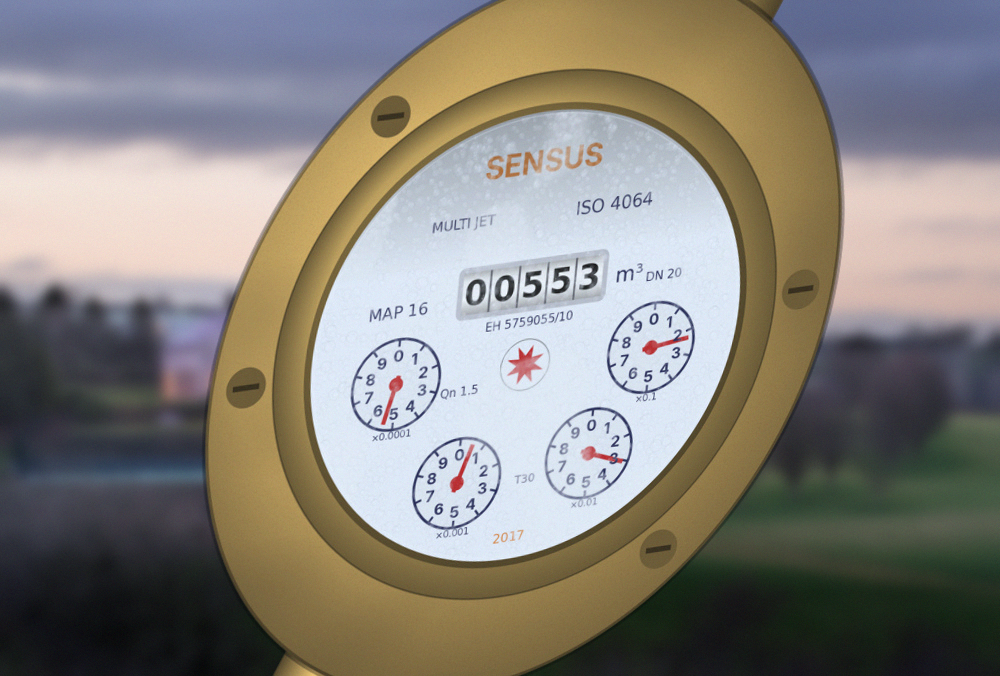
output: 553.2305 m³
